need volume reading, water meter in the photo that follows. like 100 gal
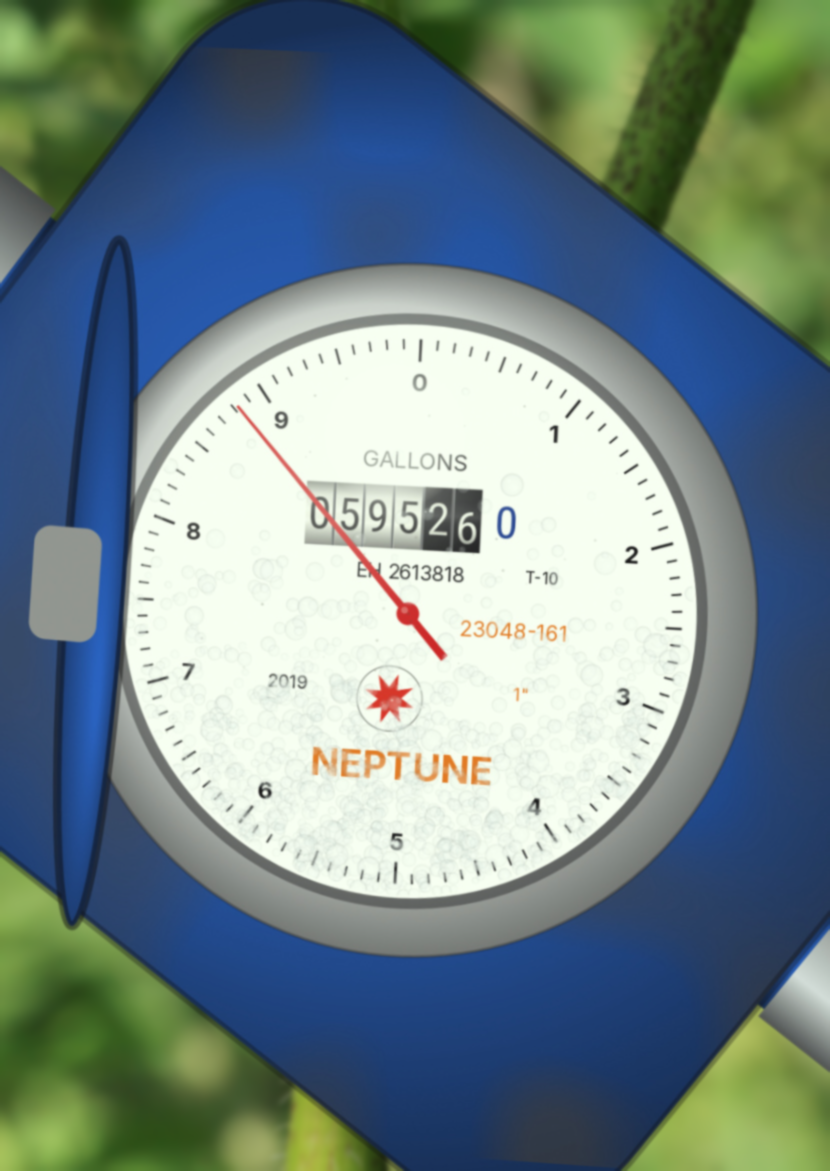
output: 595258.8 gal
